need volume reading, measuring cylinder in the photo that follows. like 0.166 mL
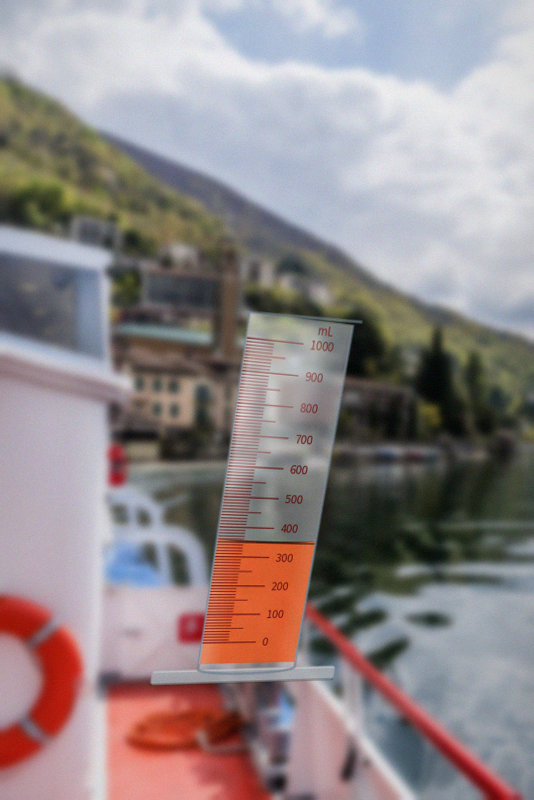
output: 350 mL
